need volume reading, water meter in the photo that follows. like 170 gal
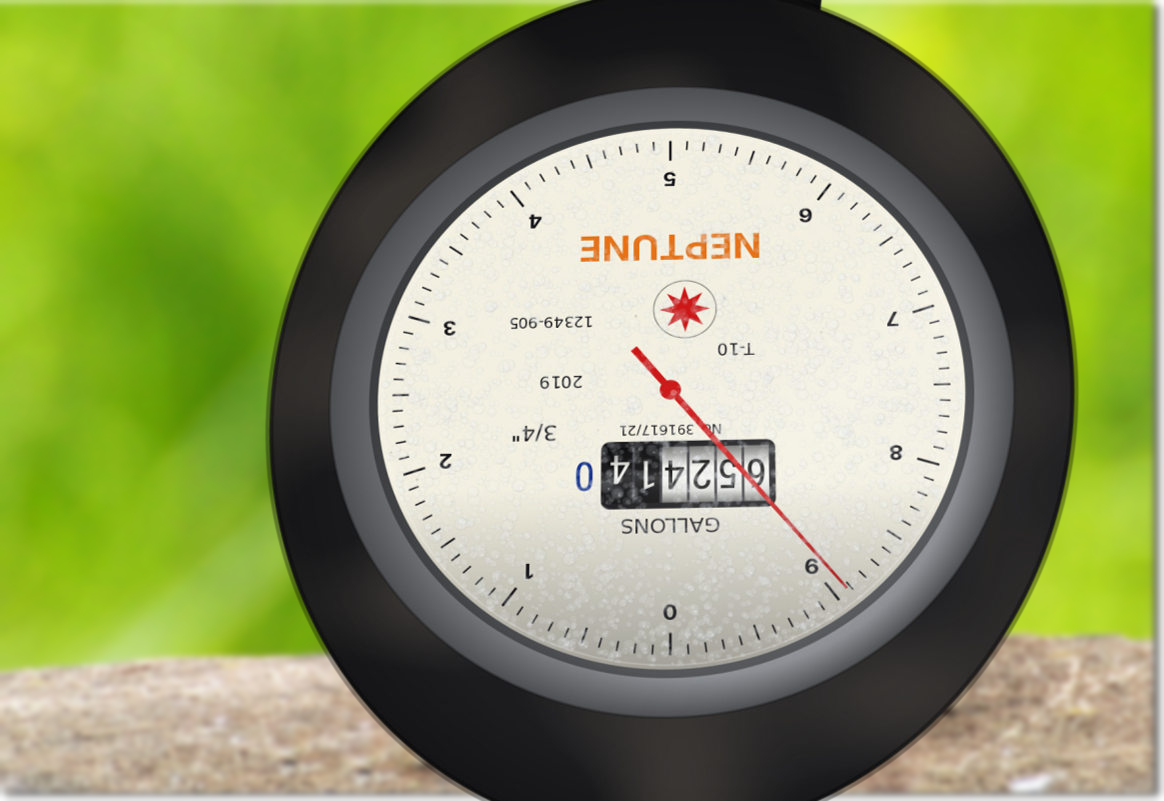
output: 6524138.9 gal
